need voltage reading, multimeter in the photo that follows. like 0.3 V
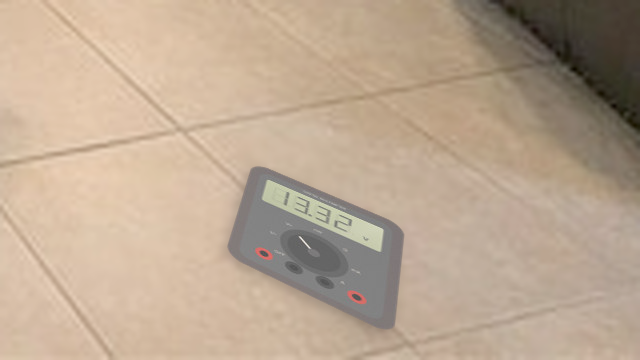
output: 13.32 V
